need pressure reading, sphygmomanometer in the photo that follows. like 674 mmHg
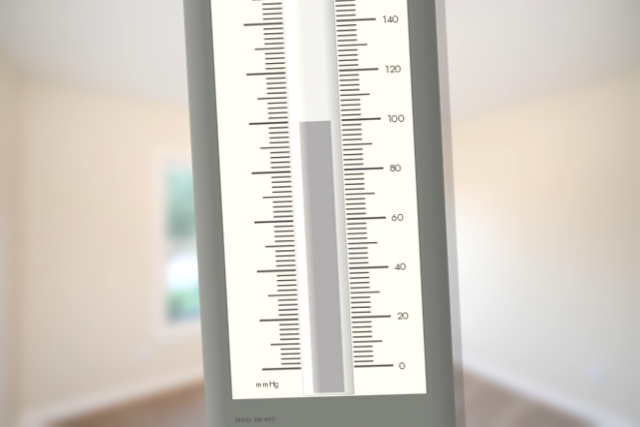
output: 100 mmHg
